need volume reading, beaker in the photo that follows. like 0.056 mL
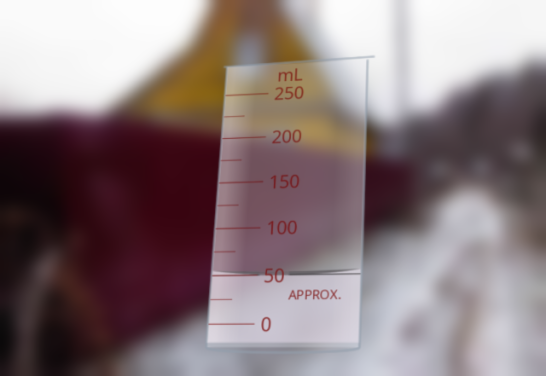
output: 50 mL
